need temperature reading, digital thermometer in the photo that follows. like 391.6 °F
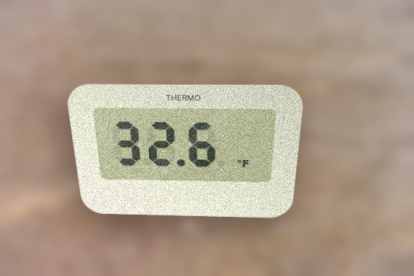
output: 32.6 °F
